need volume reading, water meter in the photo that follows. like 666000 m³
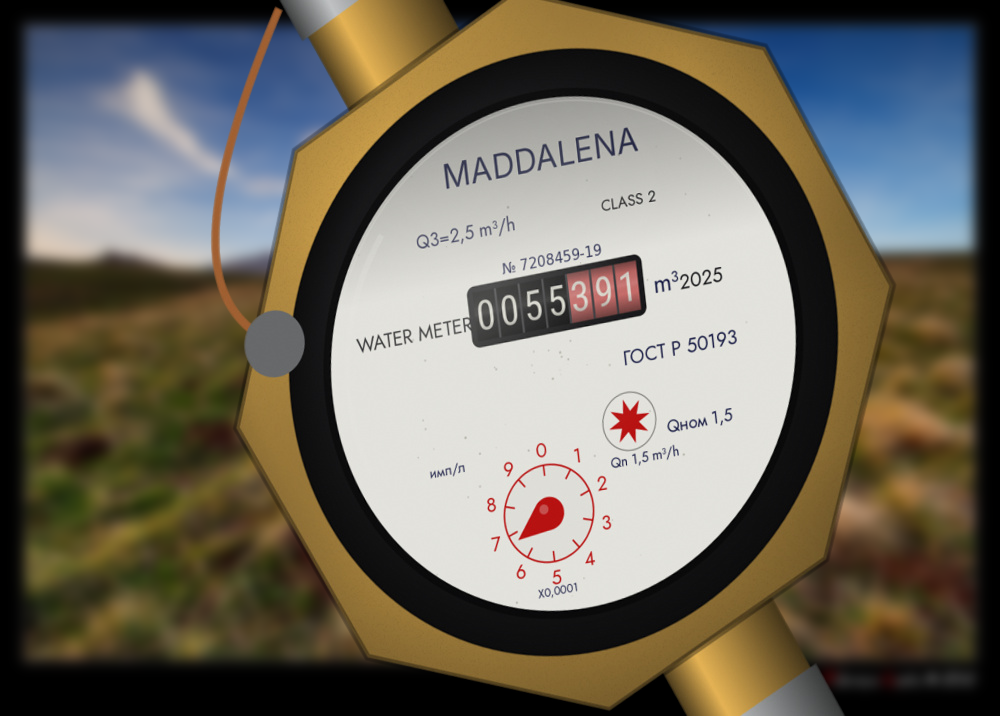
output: 55.3916 m³
